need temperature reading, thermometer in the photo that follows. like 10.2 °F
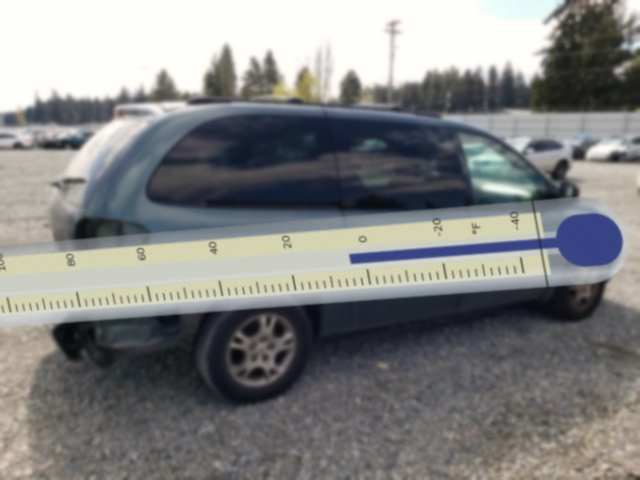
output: 4 °F
